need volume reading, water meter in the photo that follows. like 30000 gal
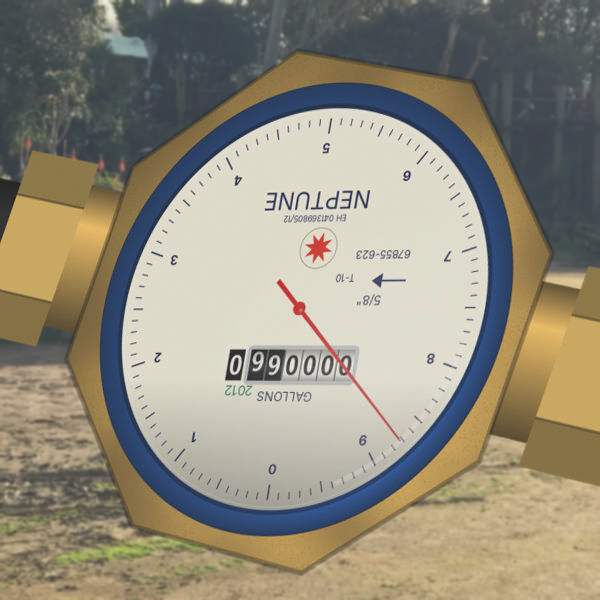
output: 658.7 gal
